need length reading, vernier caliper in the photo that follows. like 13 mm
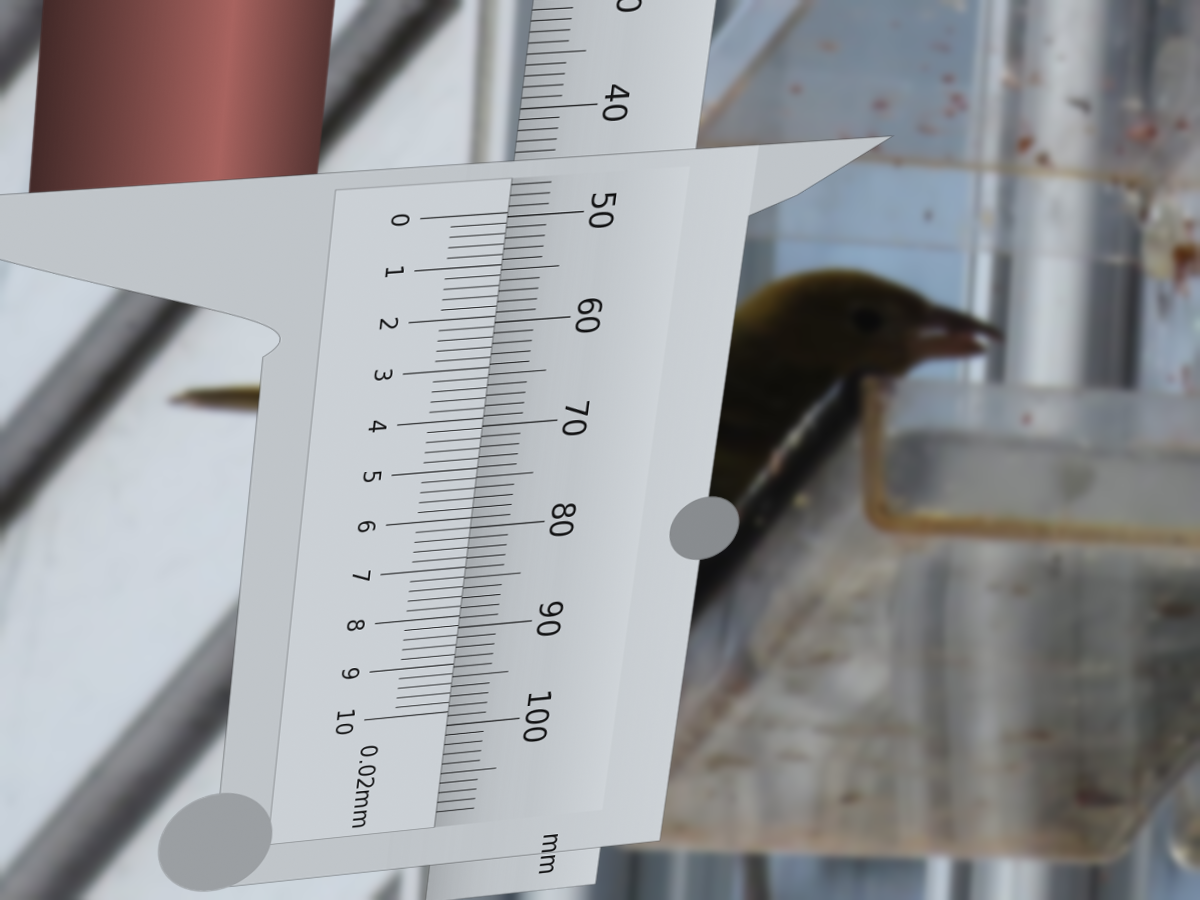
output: 49.6 mm
